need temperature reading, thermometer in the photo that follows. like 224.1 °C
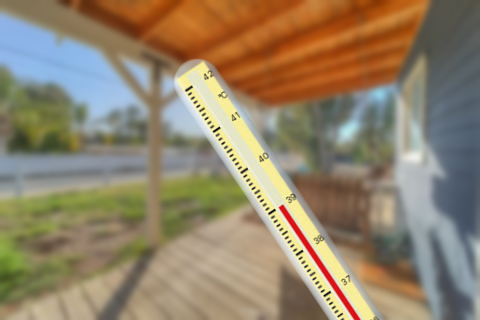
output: 39 °C
